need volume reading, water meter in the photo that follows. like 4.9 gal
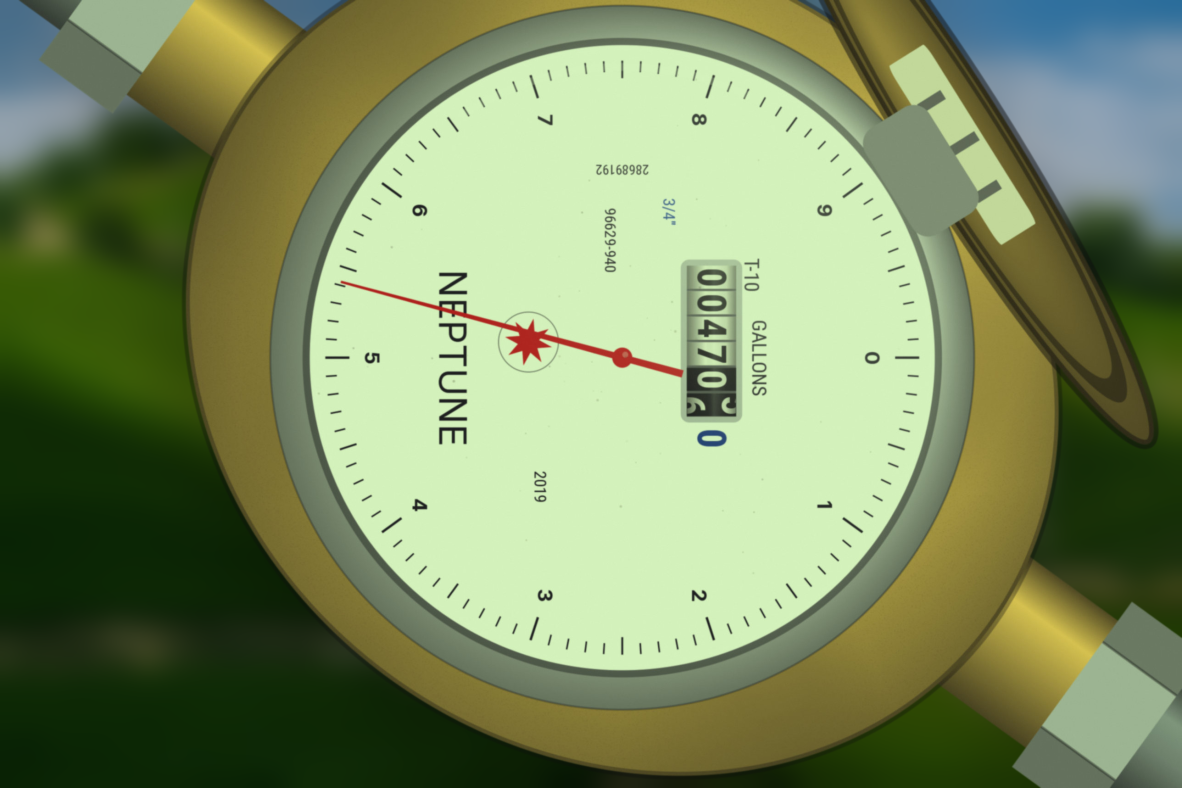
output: 47055.4 gal
